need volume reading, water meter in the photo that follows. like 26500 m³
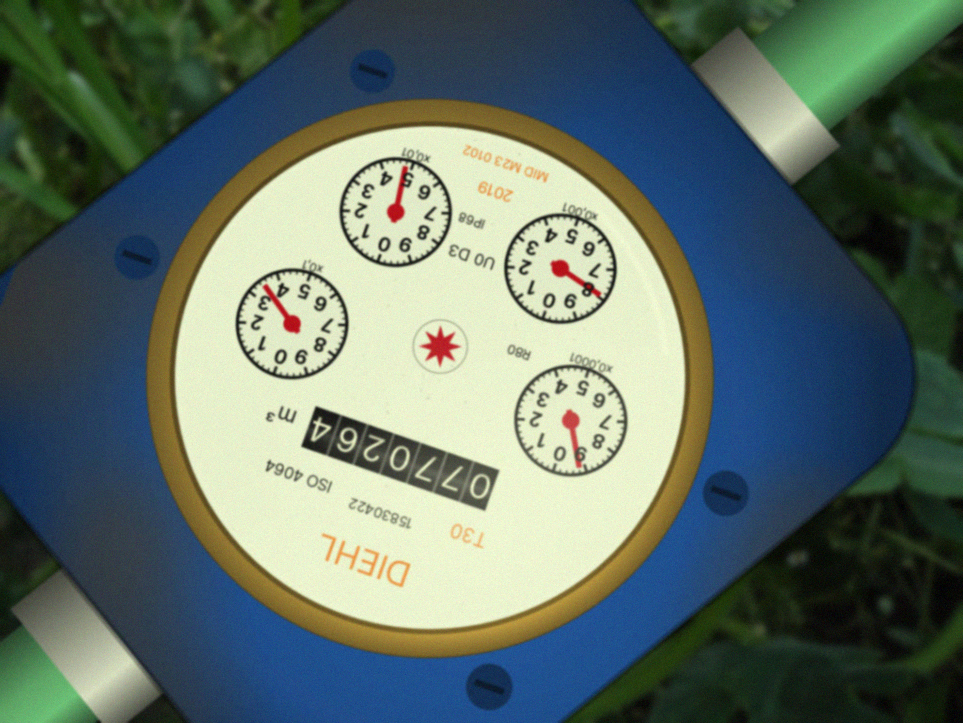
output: 770264.3479 m³
